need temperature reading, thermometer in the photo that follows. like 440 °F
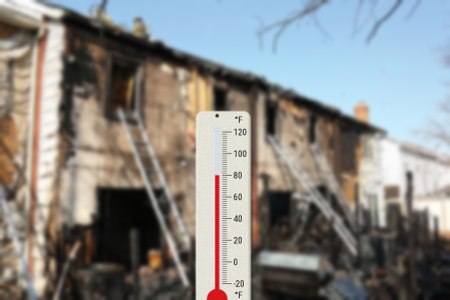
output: 80 °F
